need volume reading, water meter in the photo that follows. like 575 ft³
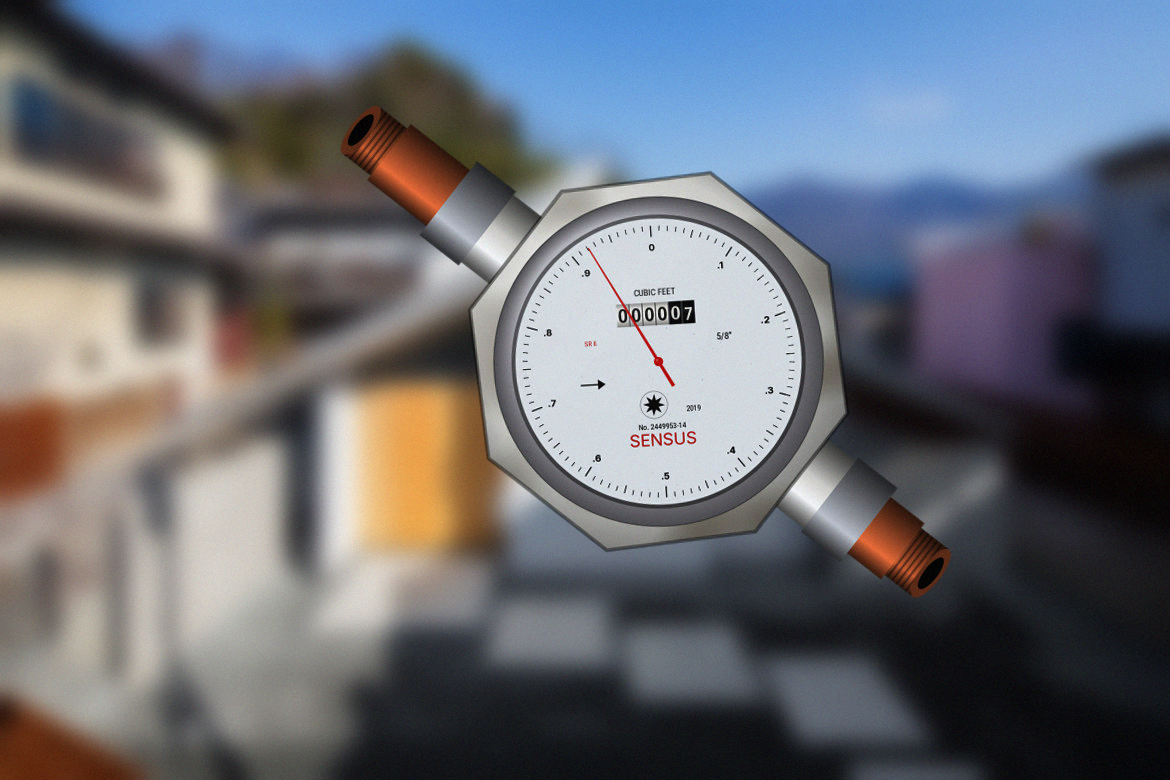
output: 6.92 ft³
